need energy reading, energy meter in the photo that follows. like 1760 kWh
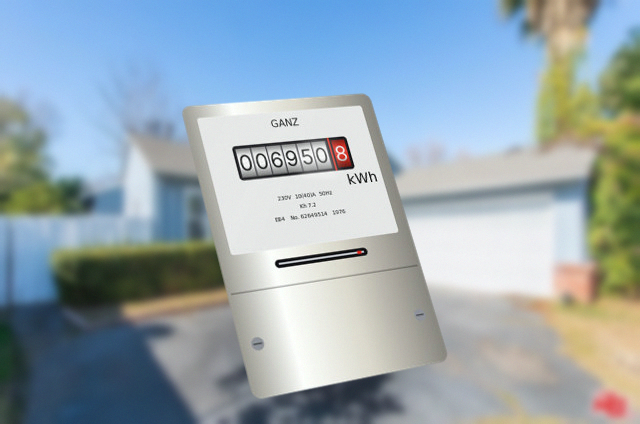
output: 6950.8 kWh
